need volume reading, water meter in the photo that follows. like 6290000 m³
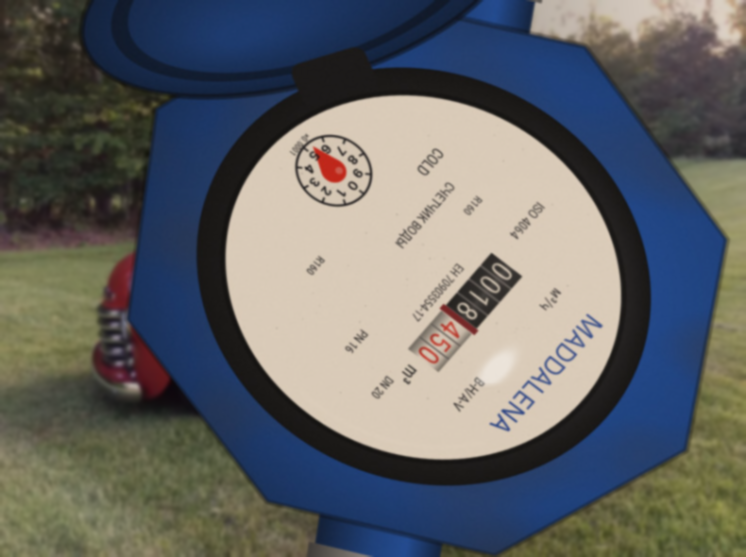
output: 18.4505 m³
